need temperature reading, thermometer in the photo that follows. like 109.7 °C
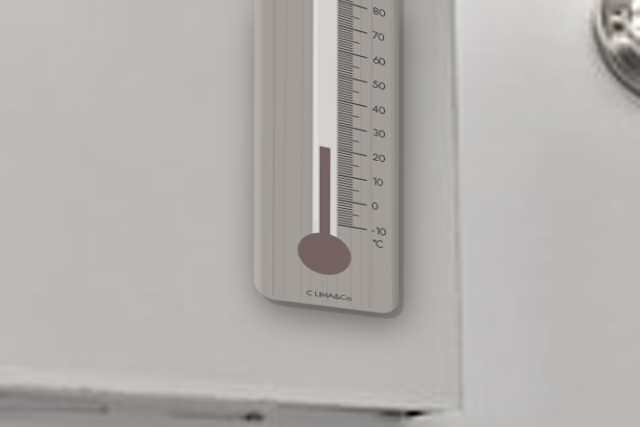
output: 20 °C
